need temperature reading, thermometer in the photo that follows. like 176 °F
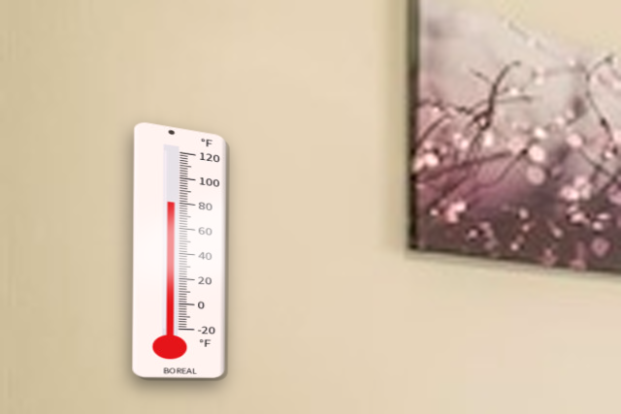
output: 80 °F
